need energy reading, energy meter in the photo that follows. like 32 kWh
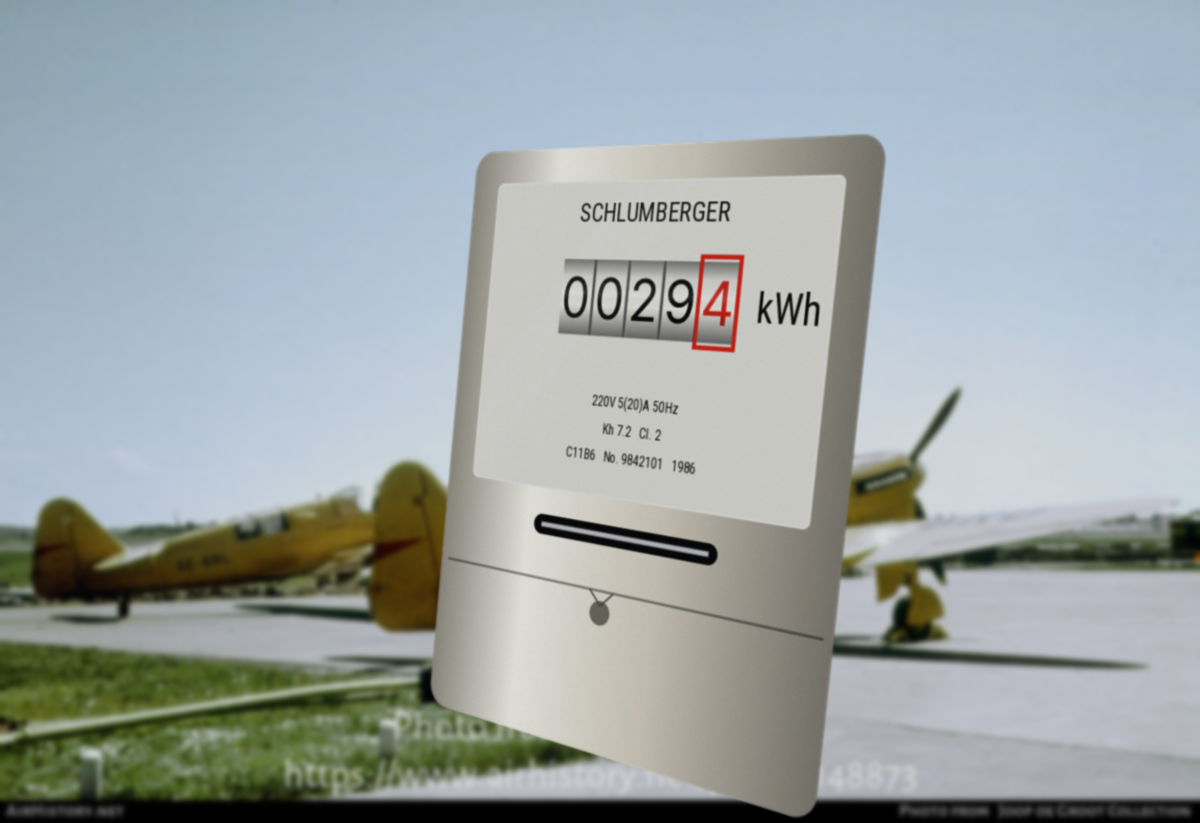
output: 29.4 kWh
